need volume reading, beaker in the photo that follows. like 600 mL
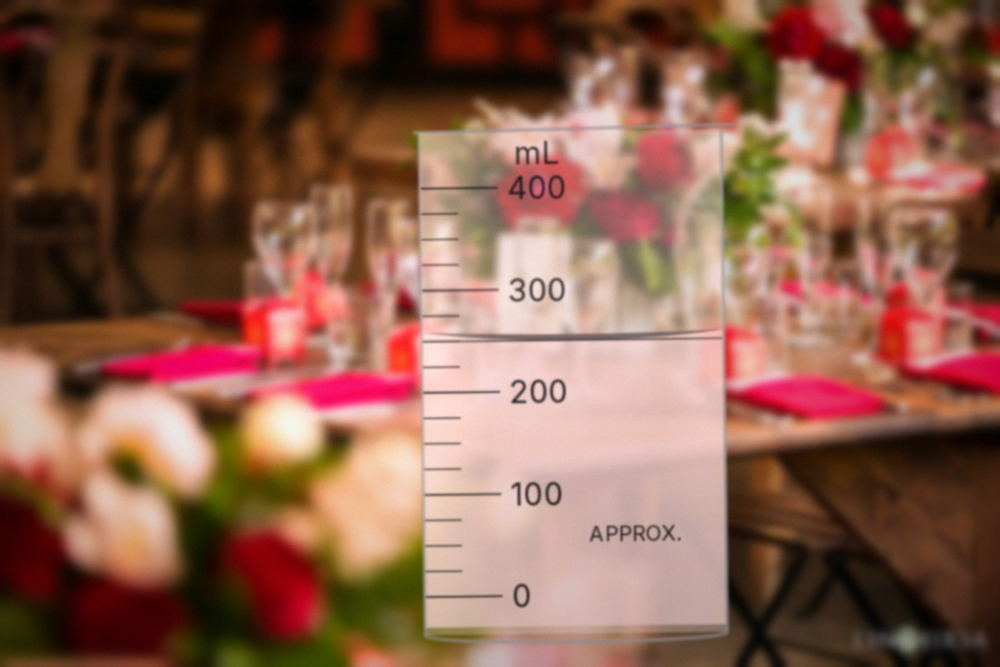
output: 250 mL
